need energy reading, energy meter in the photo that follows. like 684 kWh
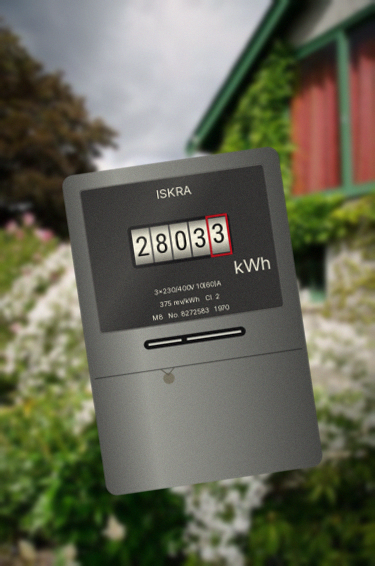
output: 2803.3 kWh
